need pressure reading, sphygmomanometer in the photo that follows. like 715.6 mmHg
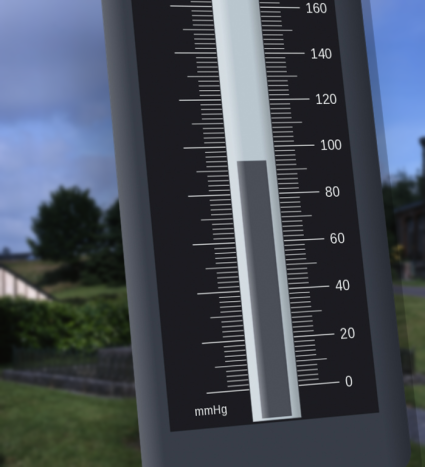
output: 94 mmHg
